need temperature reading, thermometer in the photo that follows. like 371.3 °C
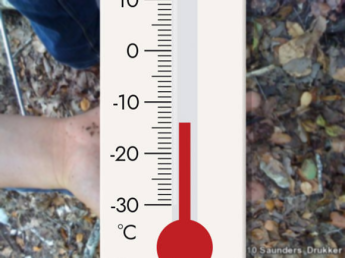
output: -14 °C
